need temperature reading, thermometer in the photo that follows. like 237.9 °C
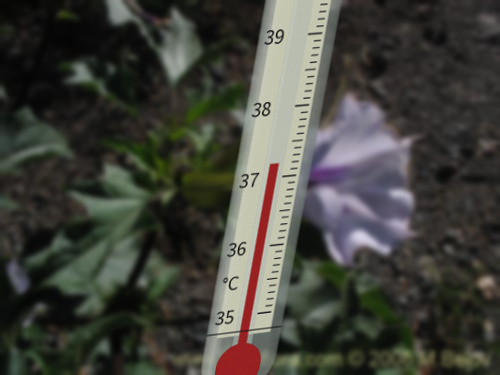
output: 37.2 °C
